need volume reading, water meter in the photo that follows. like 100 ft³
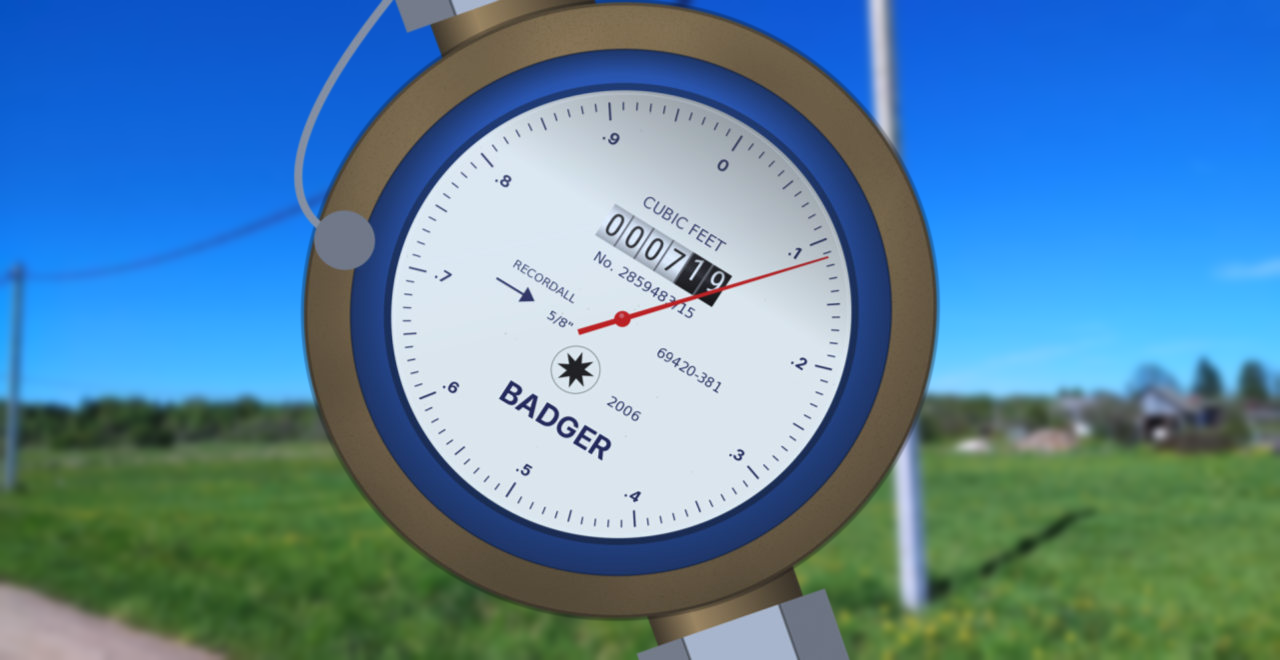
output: 719.11 ft³
